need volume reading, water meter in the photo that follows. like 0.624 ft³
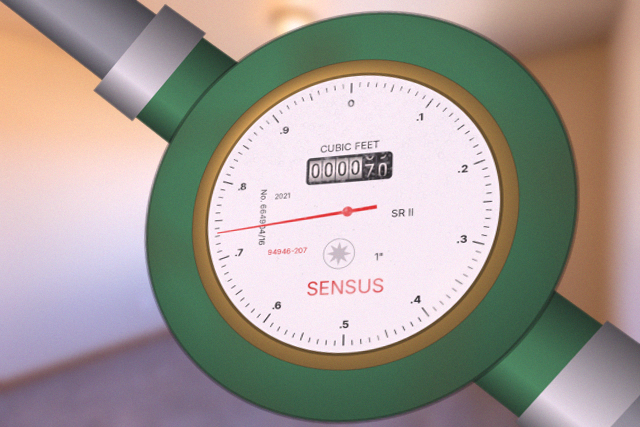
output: 69.73 ft³
